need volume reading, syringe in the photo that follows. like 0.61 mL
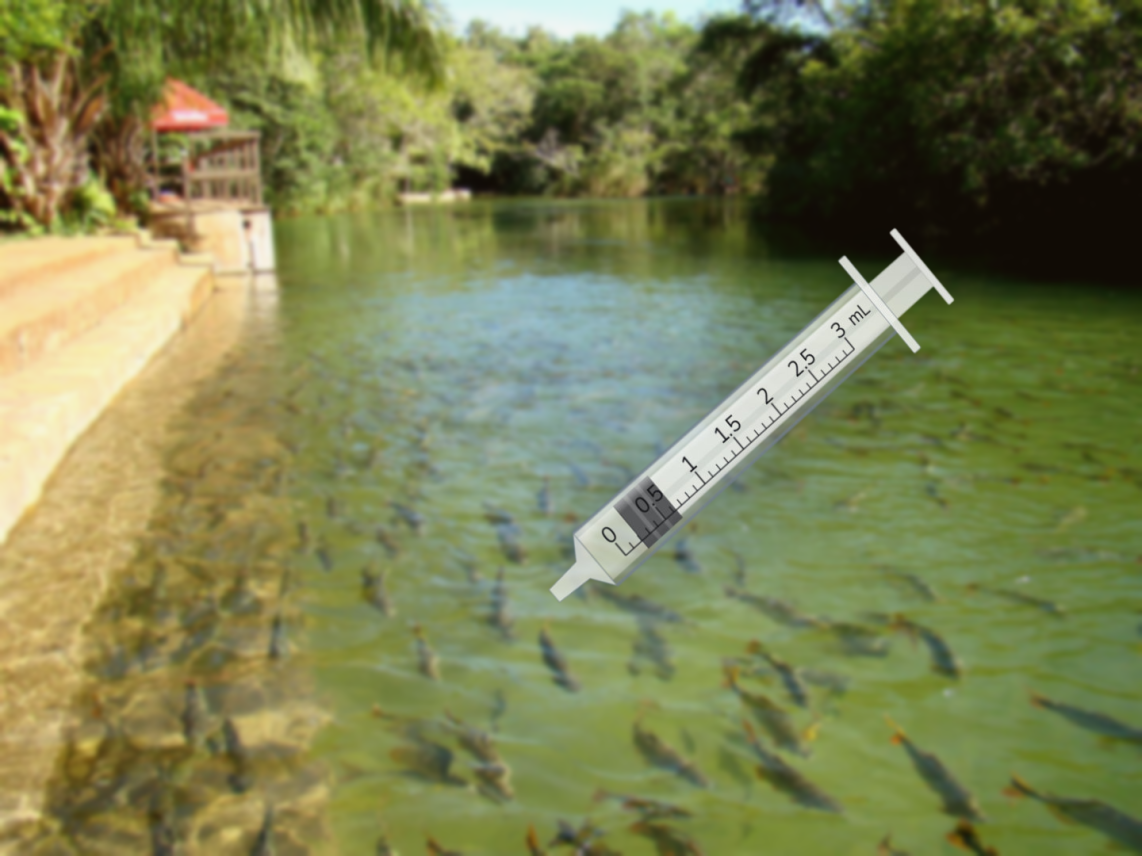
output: 0.2 mL
